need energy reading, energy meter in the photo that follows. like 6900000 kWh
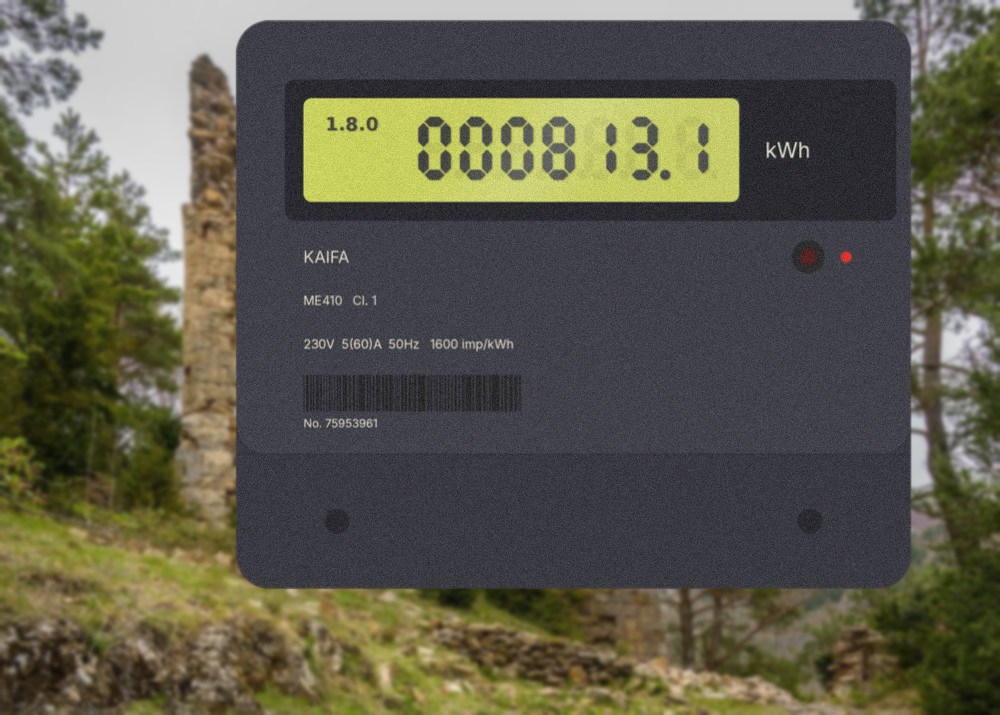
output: 813.1 kWh
